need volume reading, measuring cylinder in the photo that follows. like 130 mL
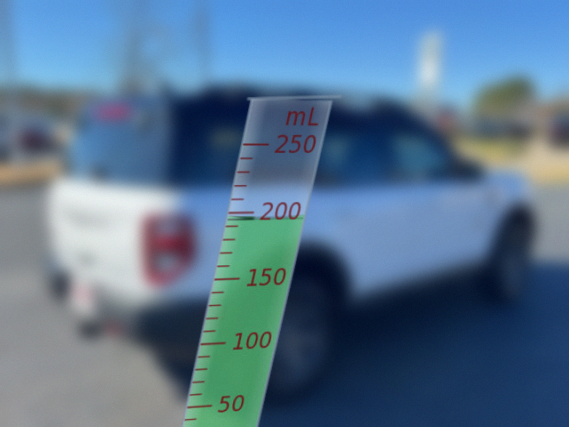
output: 195 mL
